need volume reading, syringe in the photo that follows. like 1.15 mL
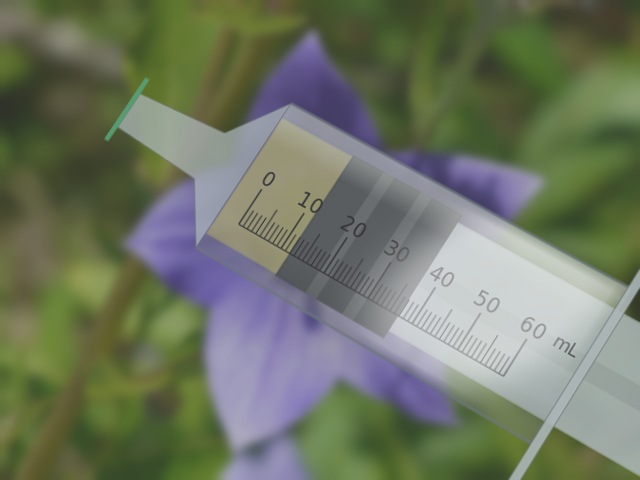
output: 12 mL
